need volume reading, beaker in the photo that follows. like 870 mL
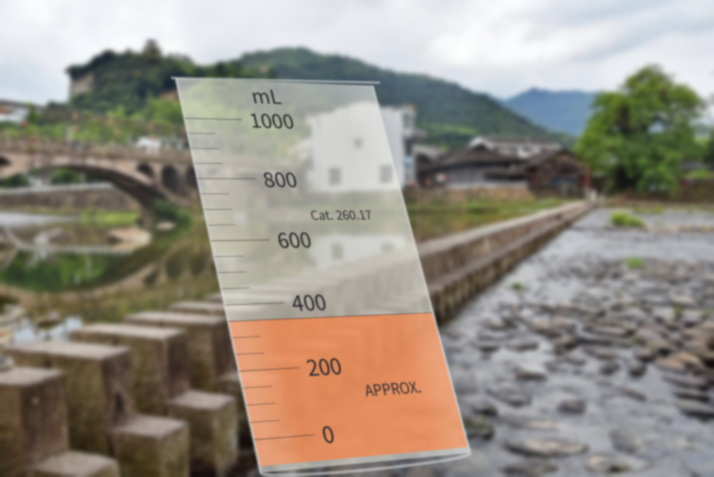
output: 350 mL
